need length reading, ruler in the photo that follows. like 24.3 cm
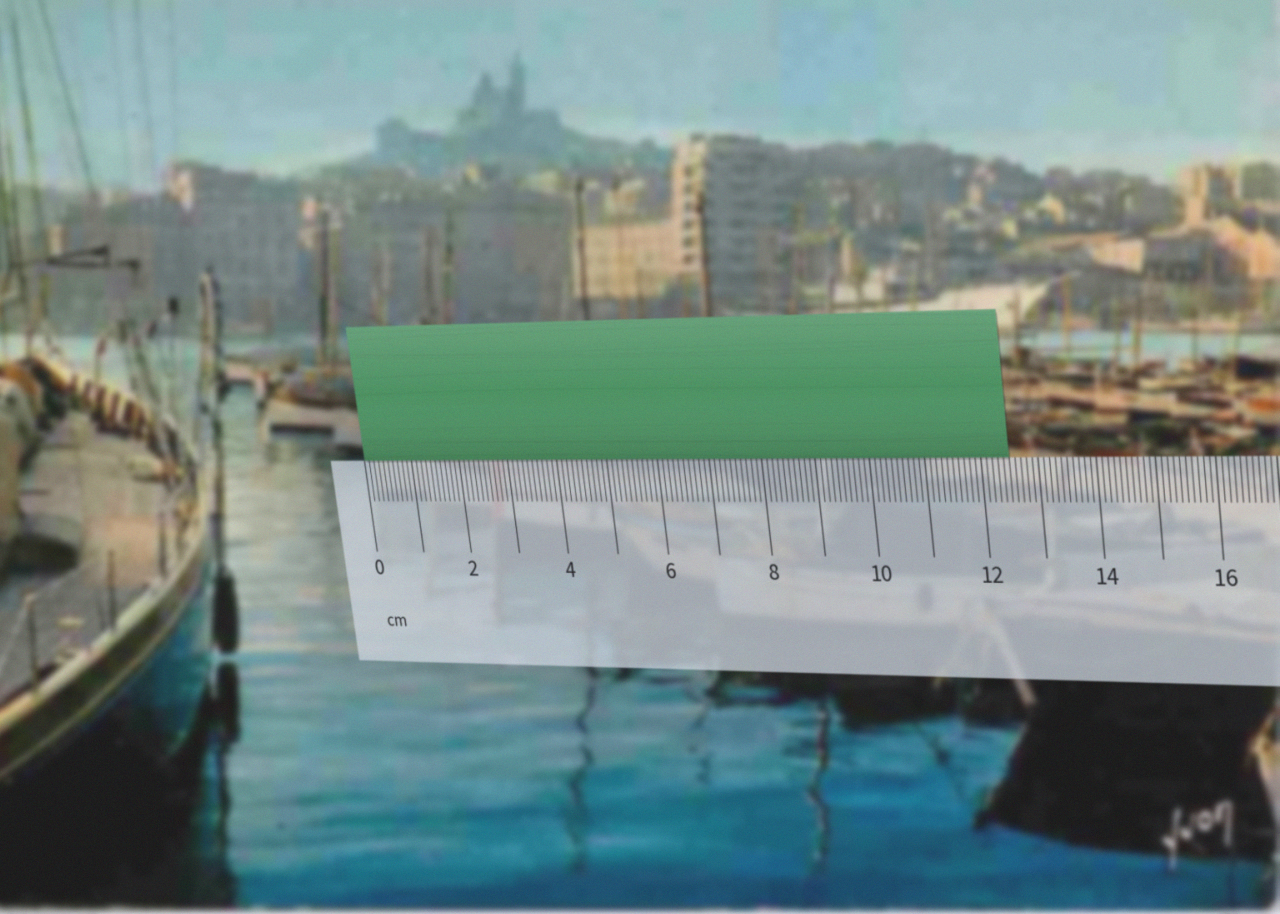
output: 12.5 cm
